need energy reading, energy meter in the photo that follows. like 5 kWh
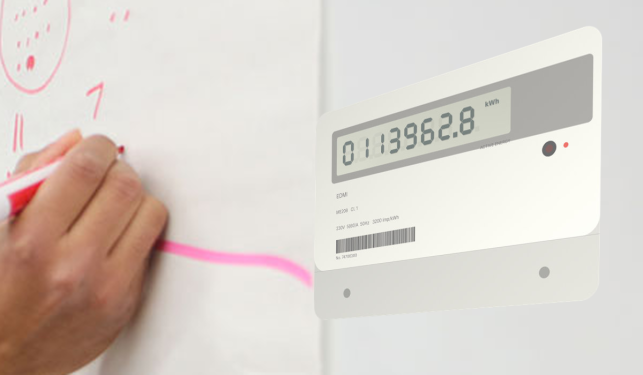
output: 113962.8 kWh
